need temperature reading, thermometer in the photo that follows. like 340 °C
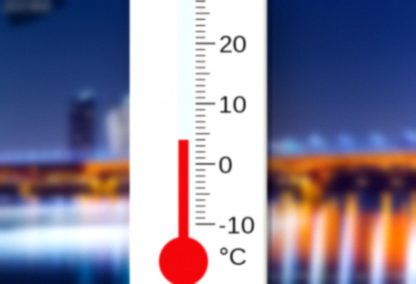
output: 4 °C
